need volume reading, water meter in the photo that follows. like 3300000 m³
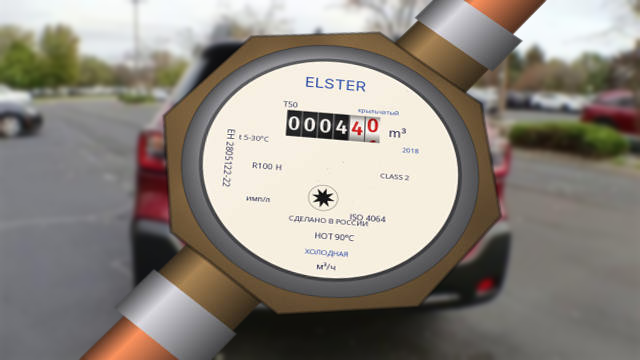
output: 4.40 m³
